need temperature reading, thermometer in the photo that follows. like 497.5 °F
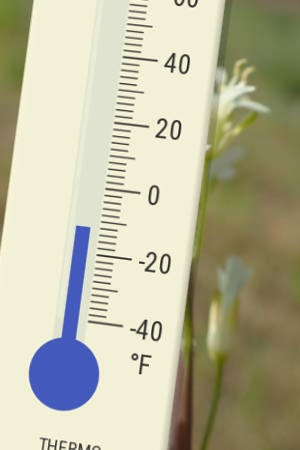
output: -12 °F
